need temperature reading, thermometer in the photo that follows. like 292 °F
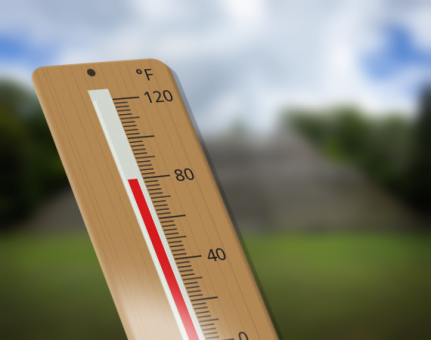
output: 80 °F
